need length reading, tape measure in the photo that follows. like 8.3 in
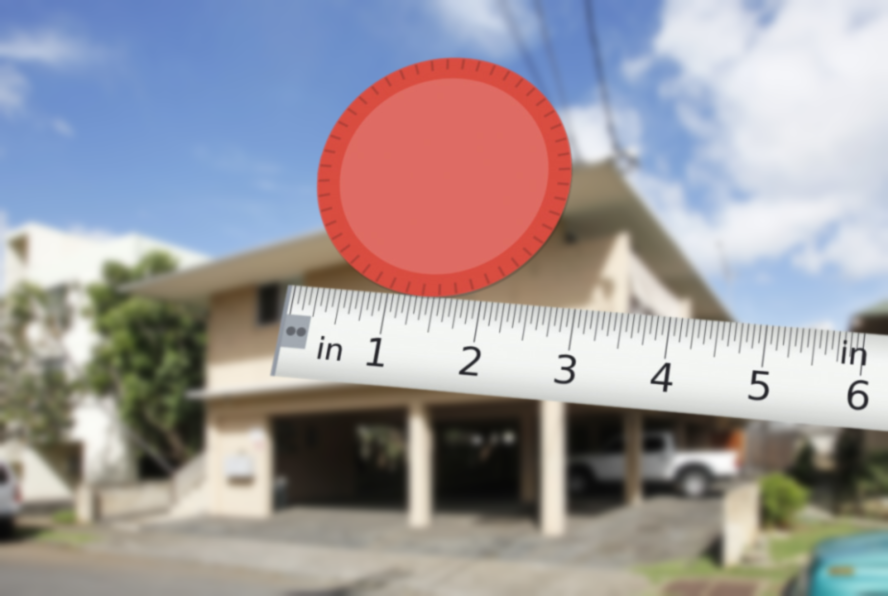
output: 2.75 in
